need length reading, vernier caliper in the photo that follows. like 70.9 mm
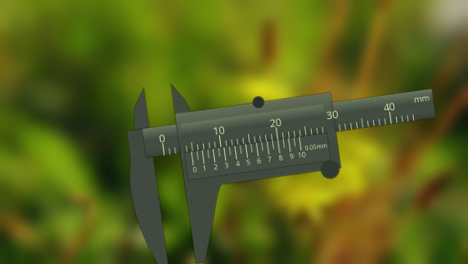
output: 4.8 mm
